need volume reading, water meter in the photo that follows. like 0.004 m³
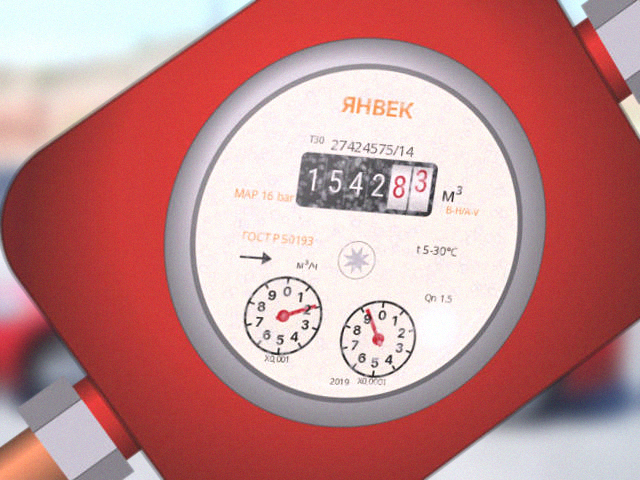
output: 1542.8319 m³
